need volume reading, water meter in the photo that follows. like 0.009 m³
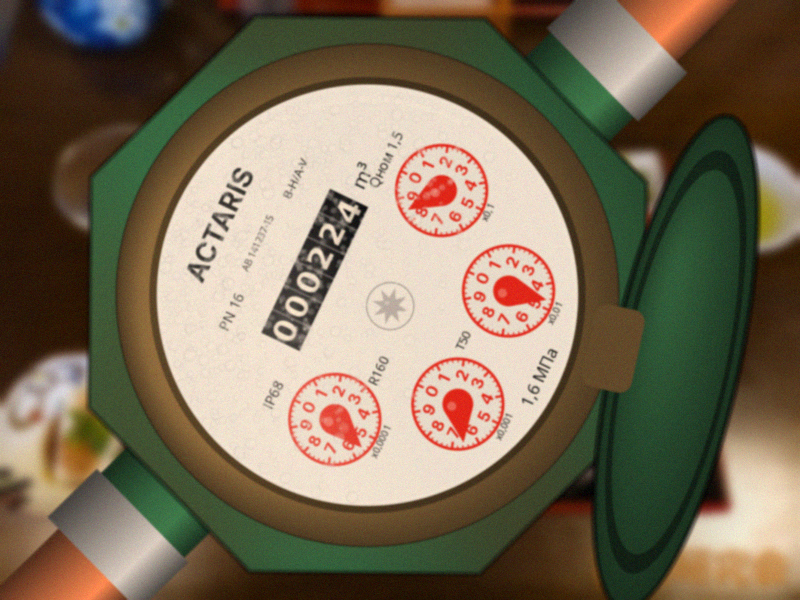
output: 223.8465 m³
